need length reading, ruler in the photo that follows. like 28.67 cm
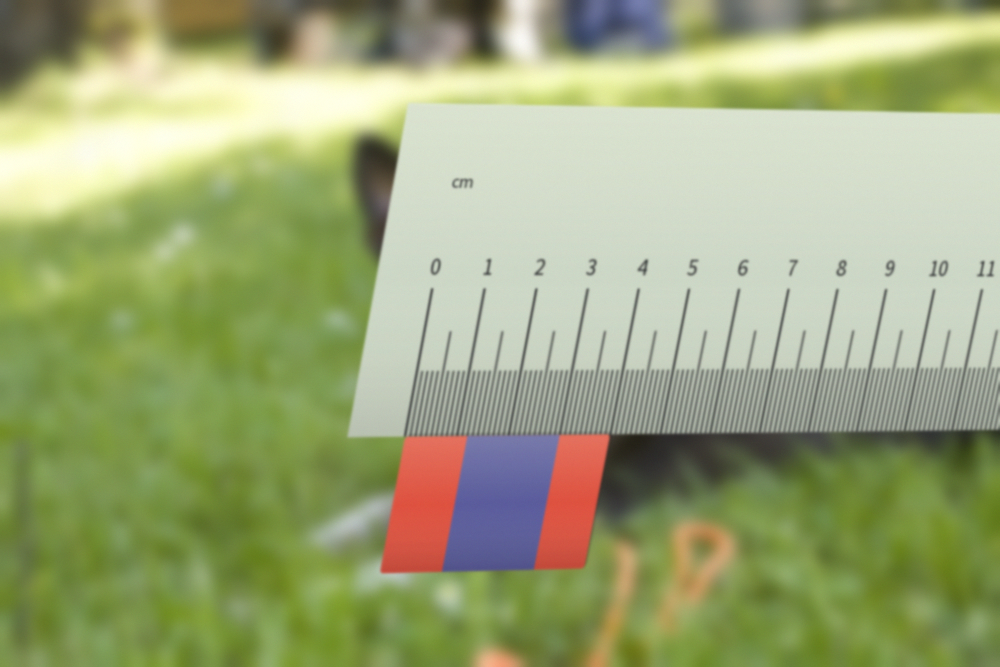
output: 4 cm
